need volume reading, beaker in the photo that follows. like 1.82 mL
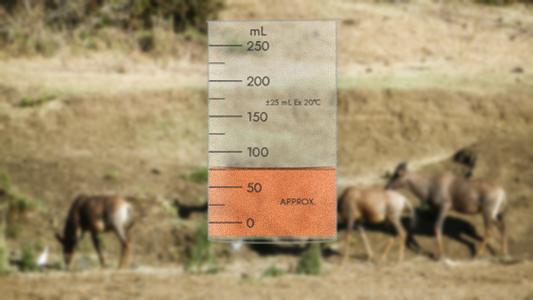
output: 75 mL
